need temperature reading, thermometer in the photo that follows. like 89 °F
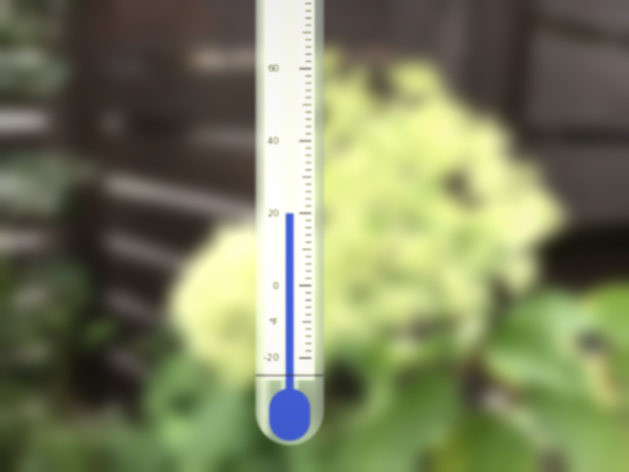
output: 20 °F
